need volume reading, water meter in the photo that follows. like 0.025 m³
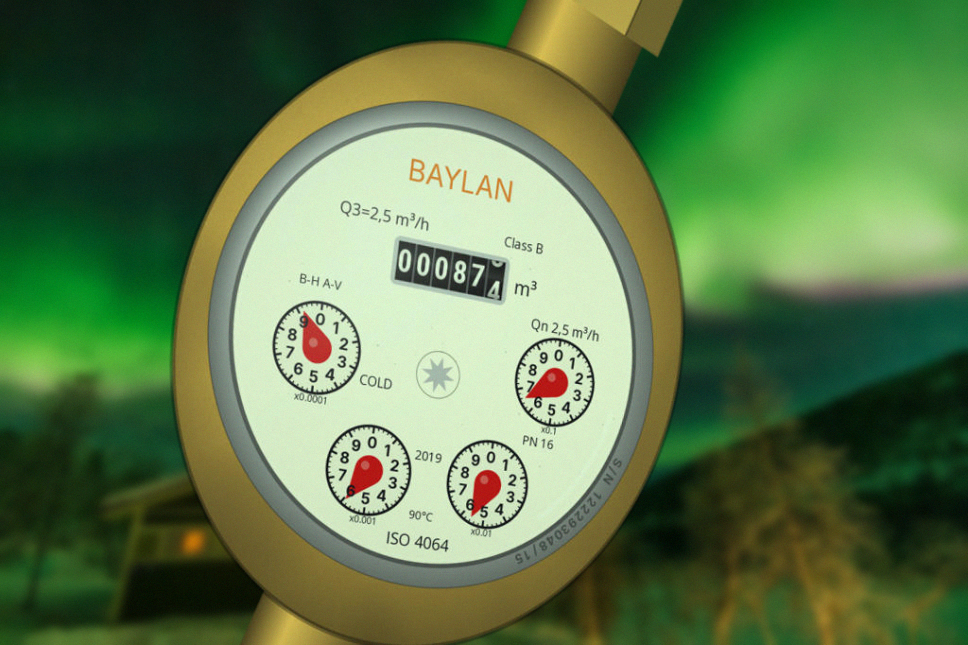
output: 873.6559 m³
